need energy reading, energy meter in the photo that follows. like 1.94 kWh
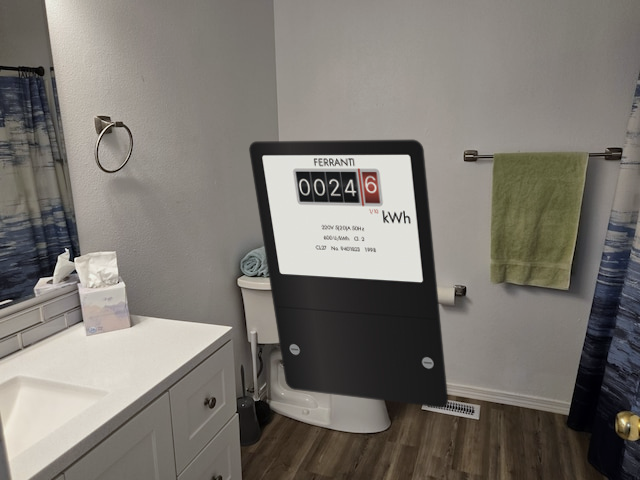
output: 24.6 kWh
